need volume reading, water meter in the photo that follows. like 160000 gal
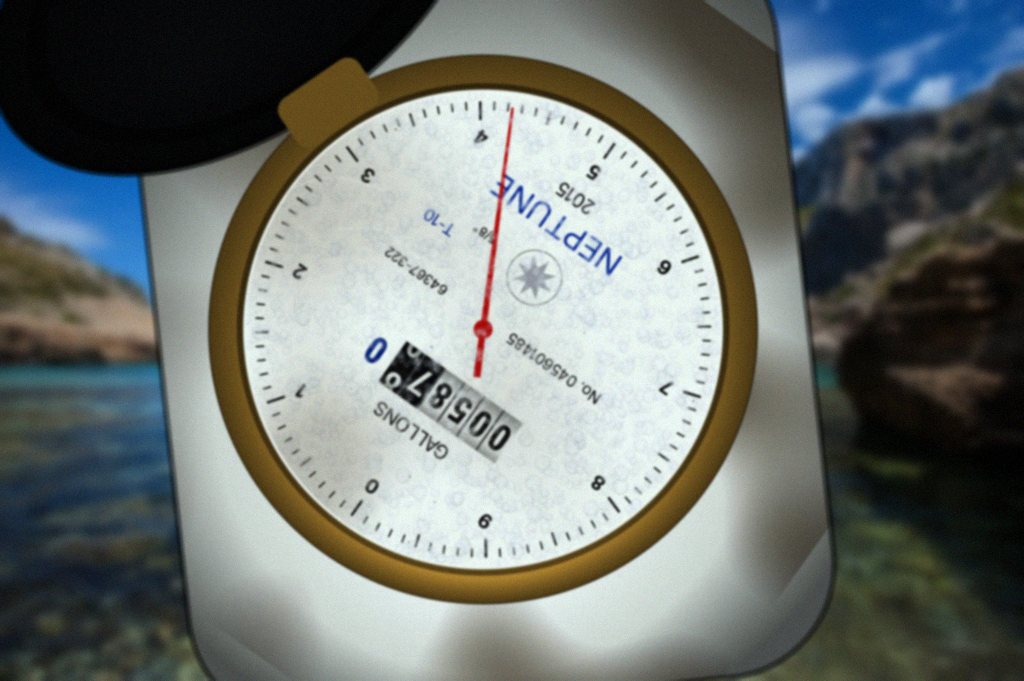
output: 58784.2 gal
